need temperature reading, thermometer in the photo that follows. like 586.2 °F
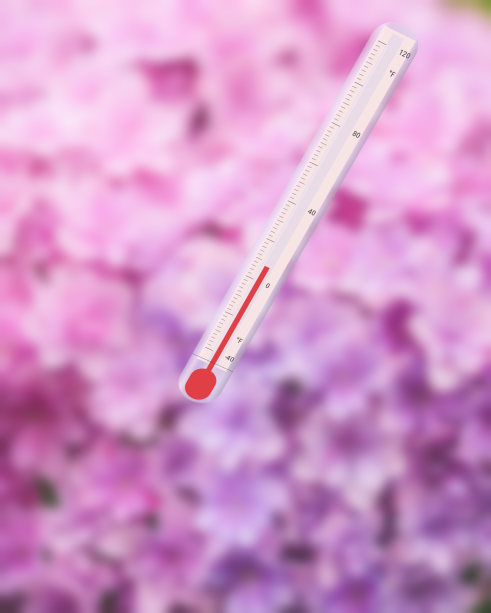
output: 8 °F
